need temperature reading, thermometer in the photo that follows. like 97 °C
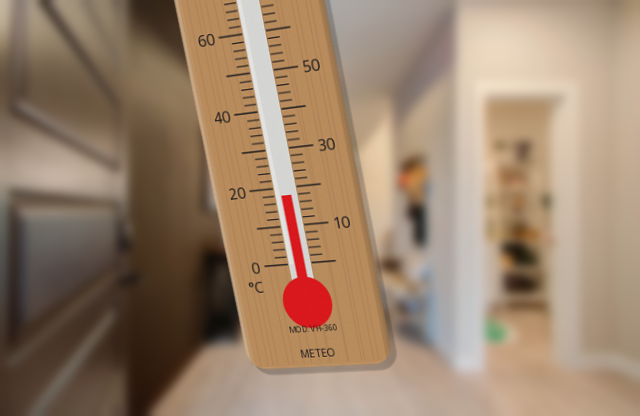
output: 18 °C
